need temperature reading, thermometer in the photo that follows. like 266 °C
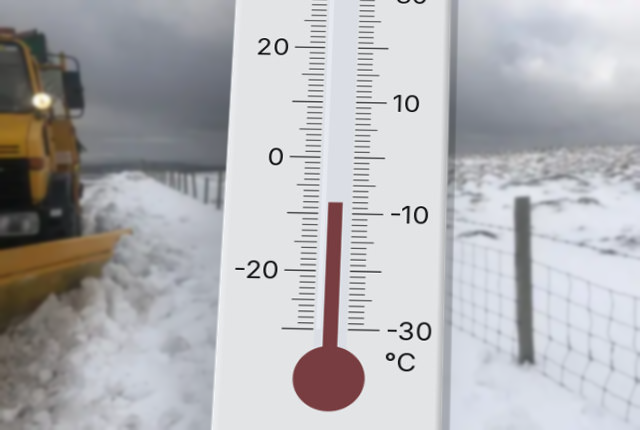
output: -8 °C
